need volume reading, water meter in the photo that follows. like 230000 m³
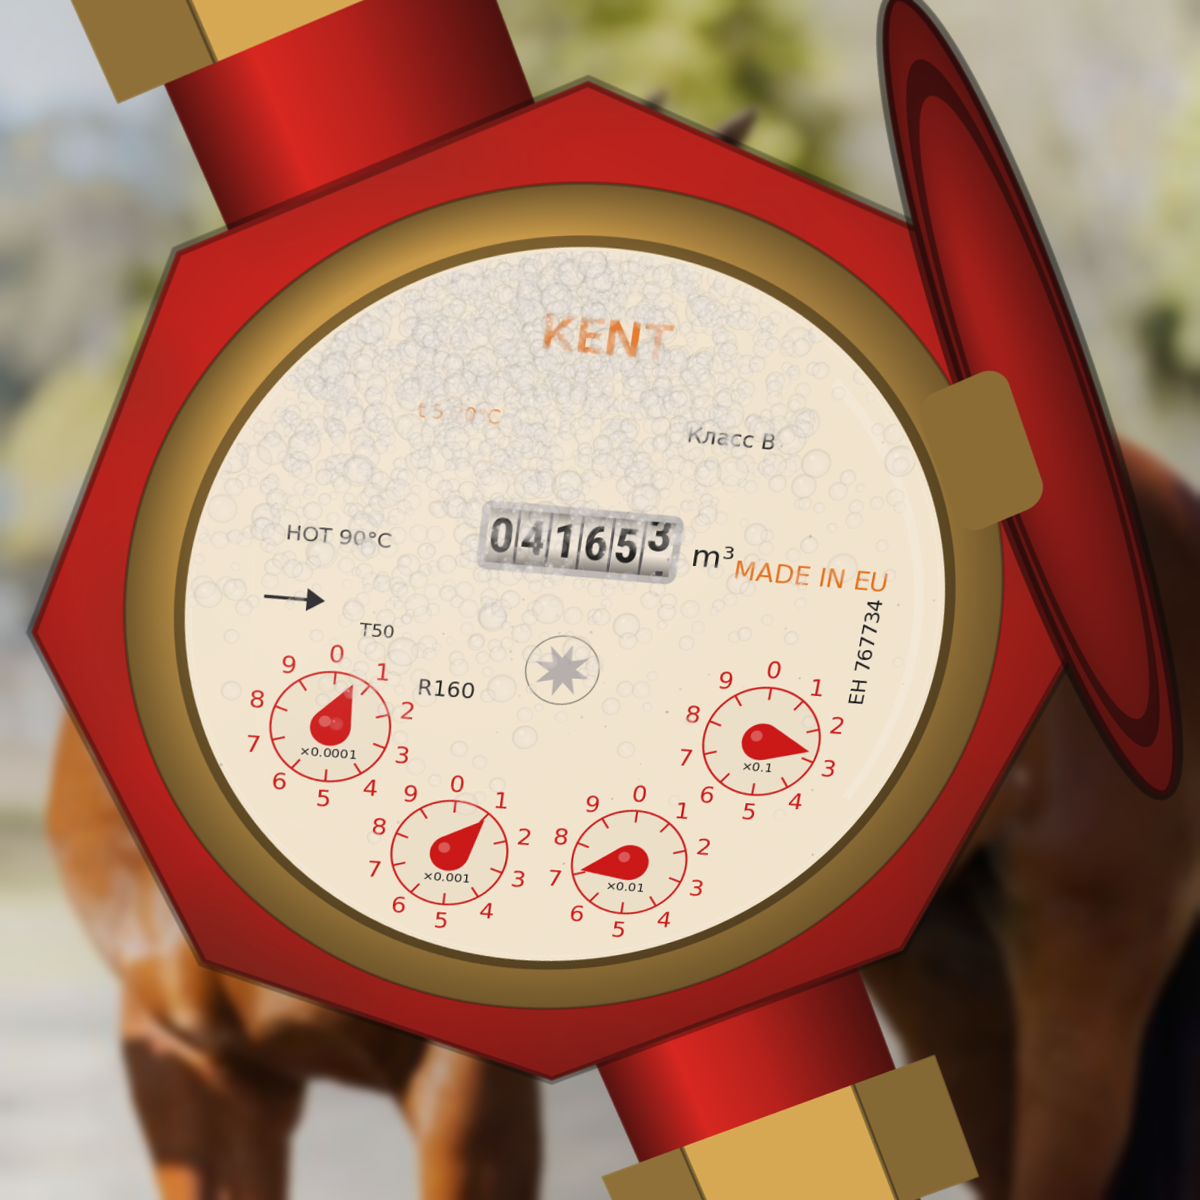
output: 41653.2710 m³
